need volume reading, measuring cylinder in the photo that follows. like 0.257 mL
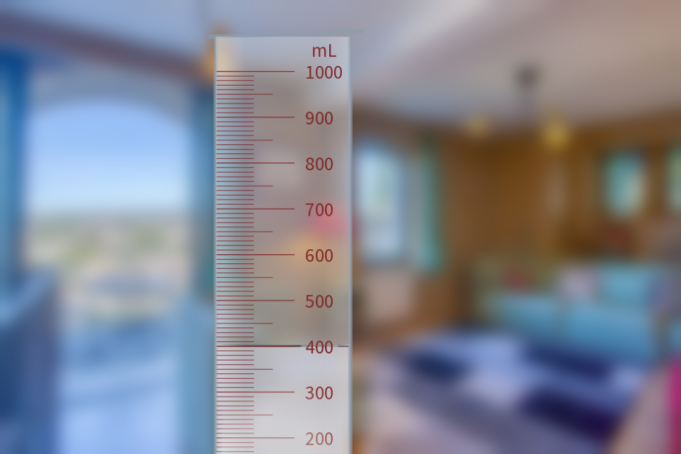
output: 400 mL
